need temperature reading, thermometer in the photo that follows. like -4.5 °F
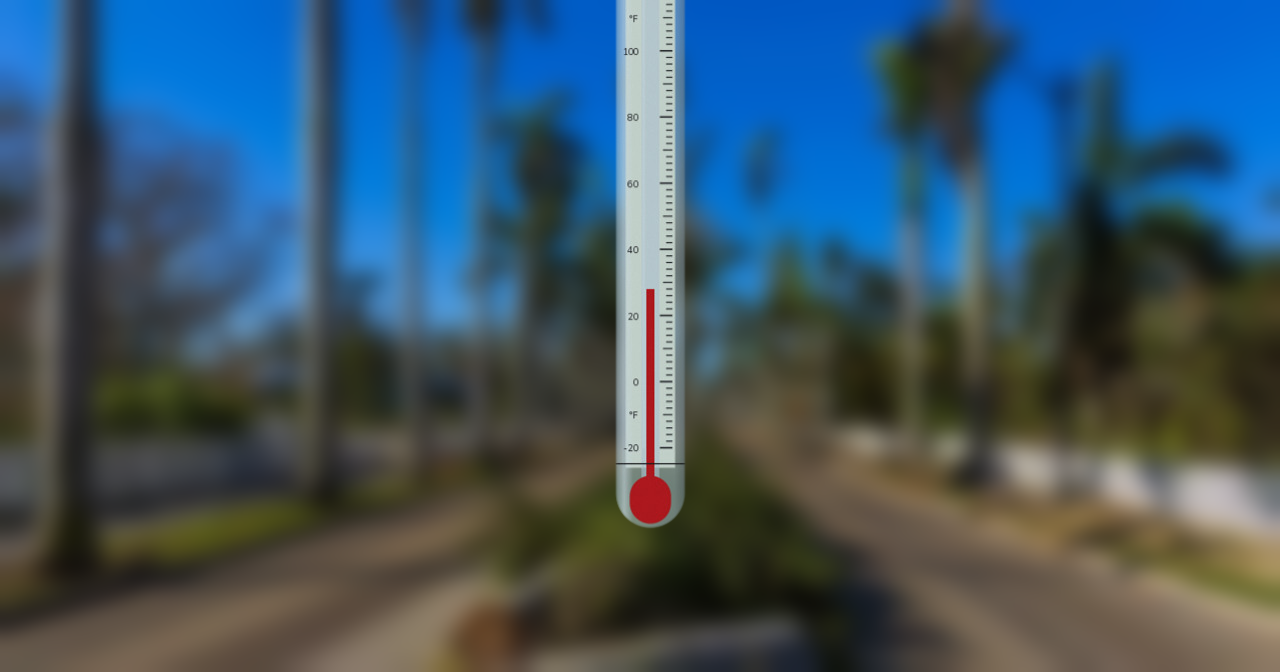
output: 28 °F
